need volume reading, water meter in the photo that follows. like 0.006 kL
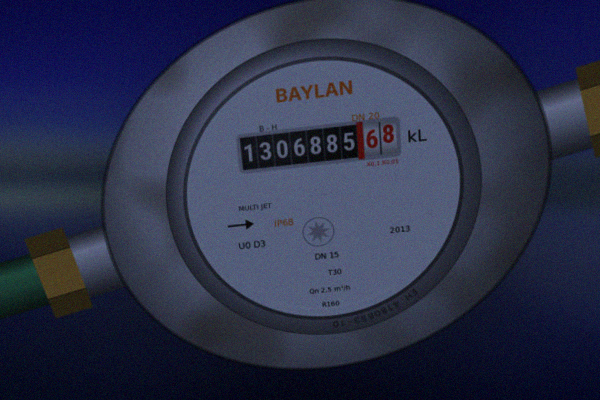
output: 1306885.68 kL
